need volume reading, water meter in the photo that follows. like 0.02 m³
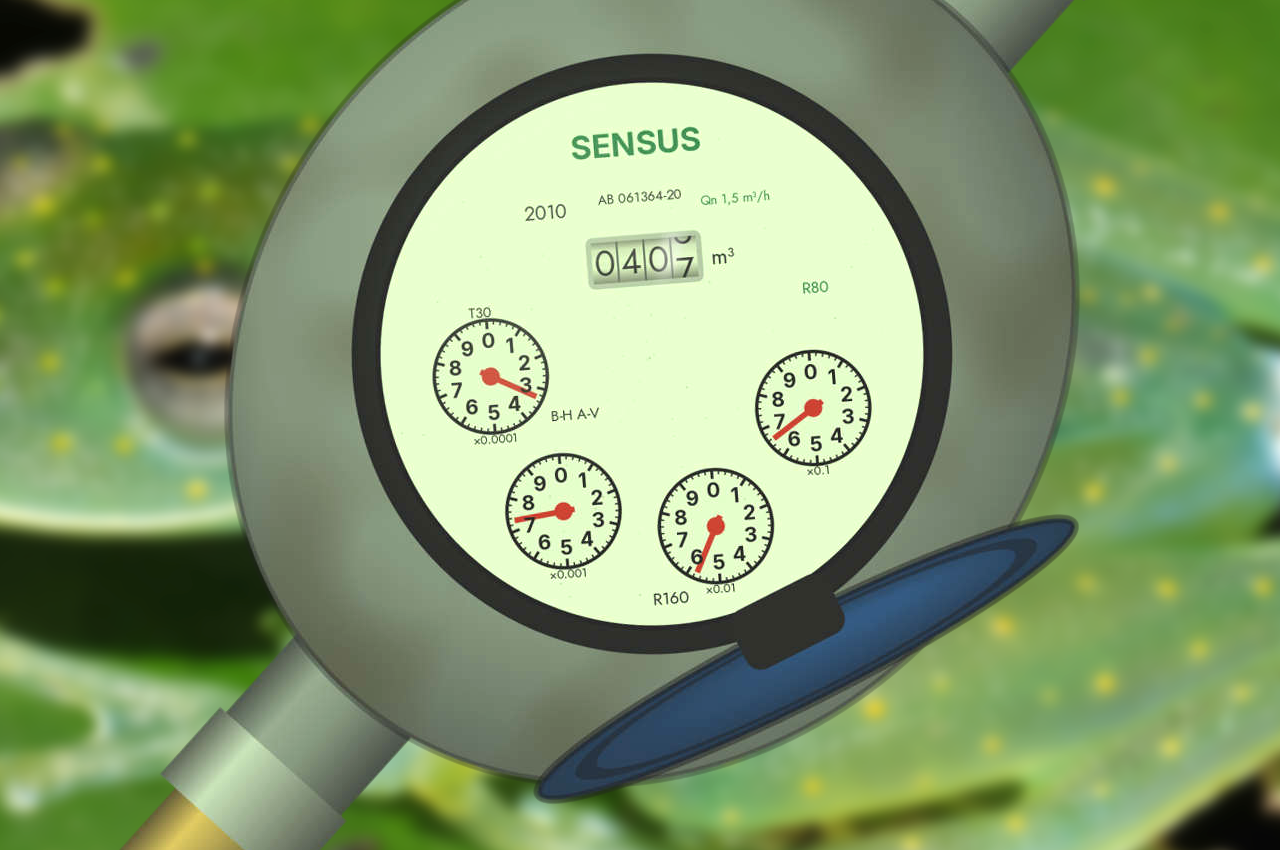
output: 406.6573 m³
